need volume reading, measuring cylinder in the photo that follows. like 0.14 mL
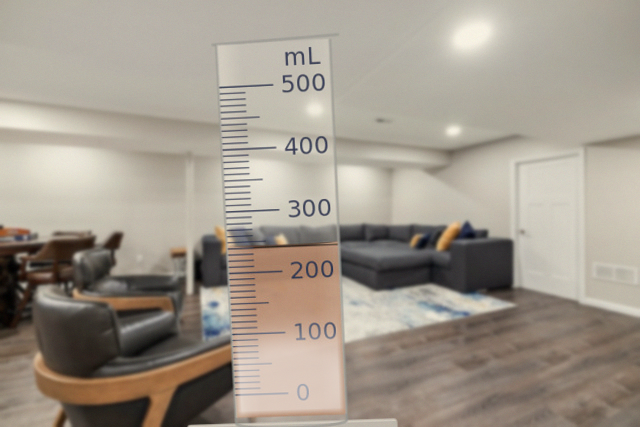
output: 240 mL
